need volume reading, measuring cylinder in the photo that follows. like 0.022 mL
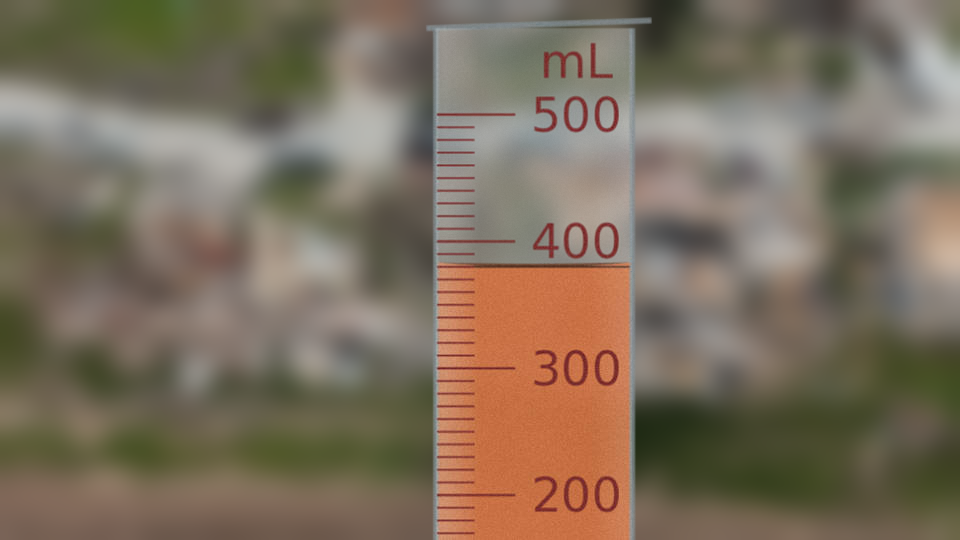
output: 380 mL
